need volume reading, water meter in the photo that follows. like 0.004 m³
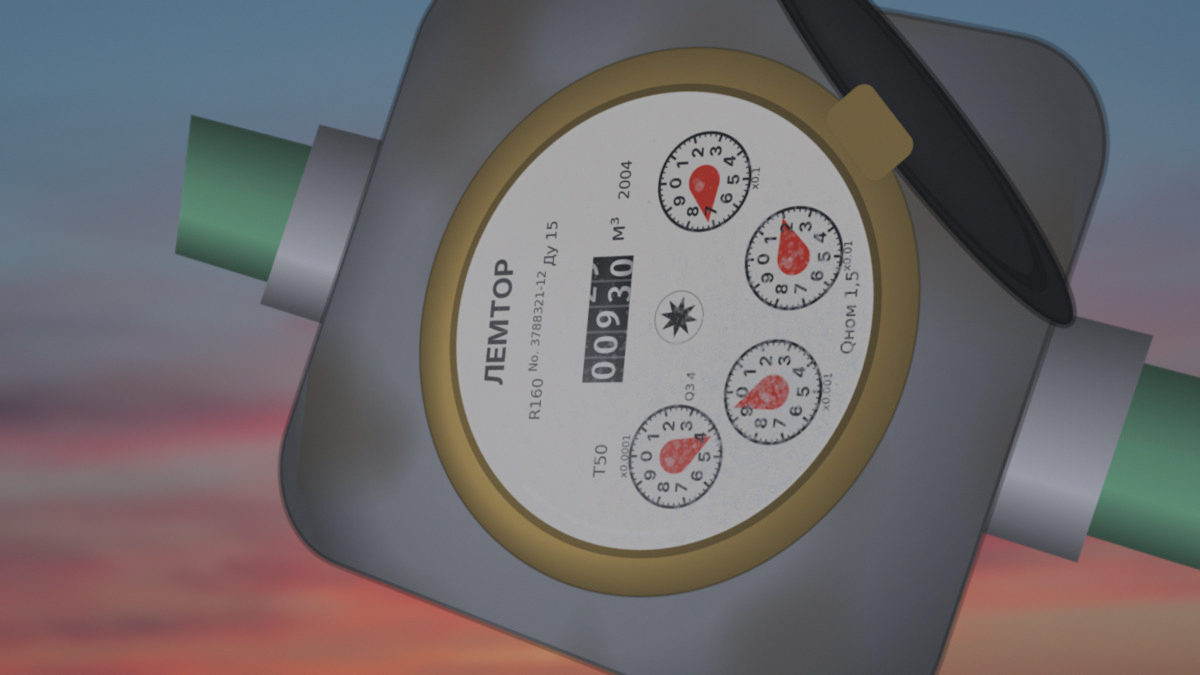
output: 929.7194 m³
